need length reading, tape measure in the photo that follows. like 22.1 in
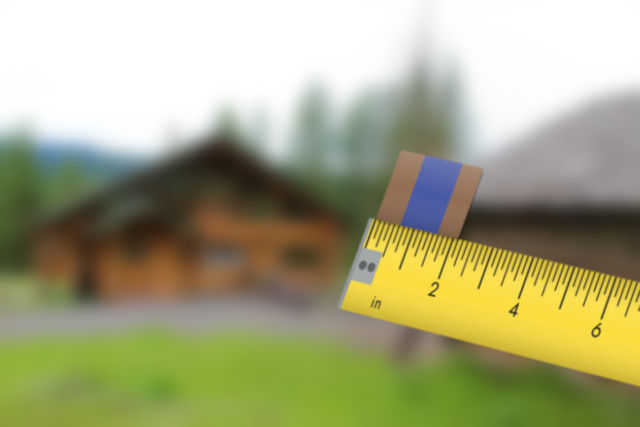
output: 2.125 in
